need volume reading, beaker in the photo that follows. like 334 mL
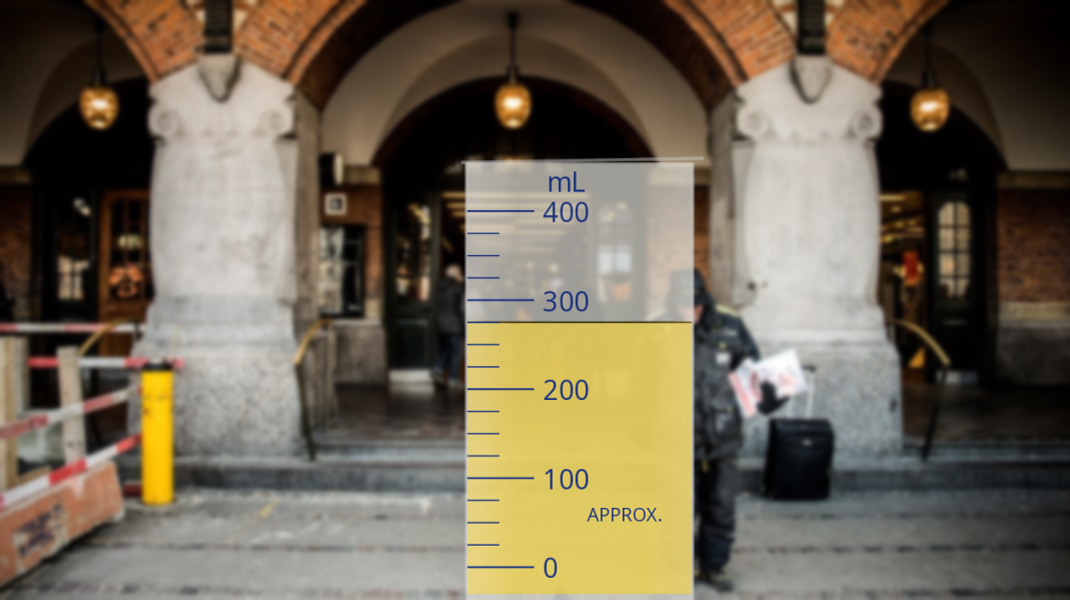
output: 275 mL
